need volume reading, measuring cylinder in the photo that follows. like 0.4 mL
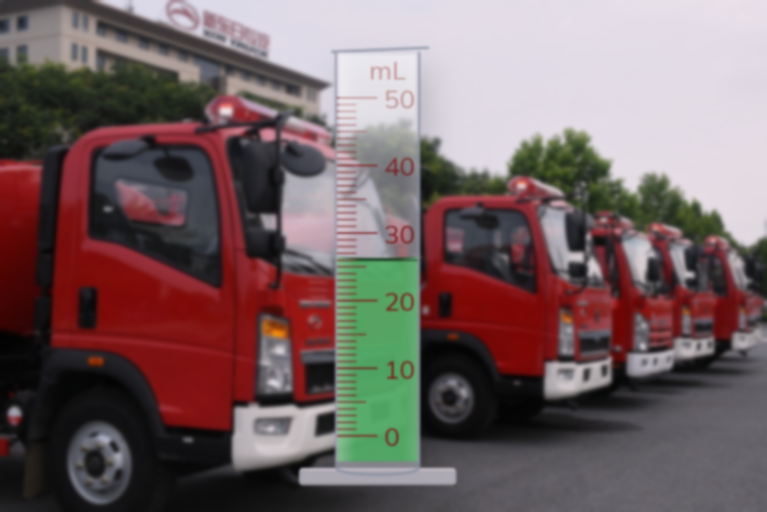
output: 26 mL
